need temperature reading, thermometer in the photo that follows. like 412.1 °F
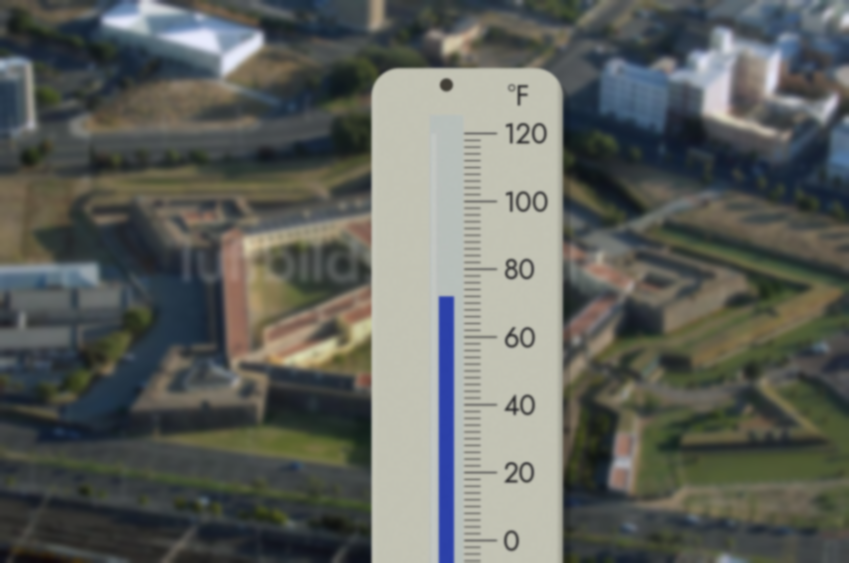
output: 72 °F
